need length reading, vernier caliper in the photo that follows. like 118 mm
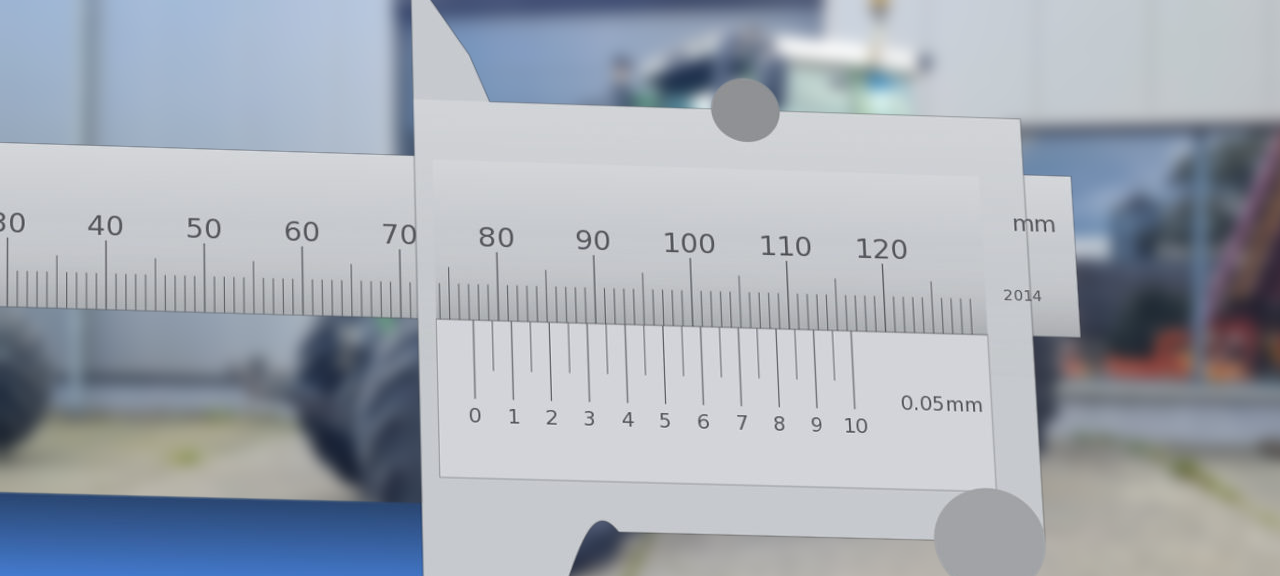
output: 77.4 mm
